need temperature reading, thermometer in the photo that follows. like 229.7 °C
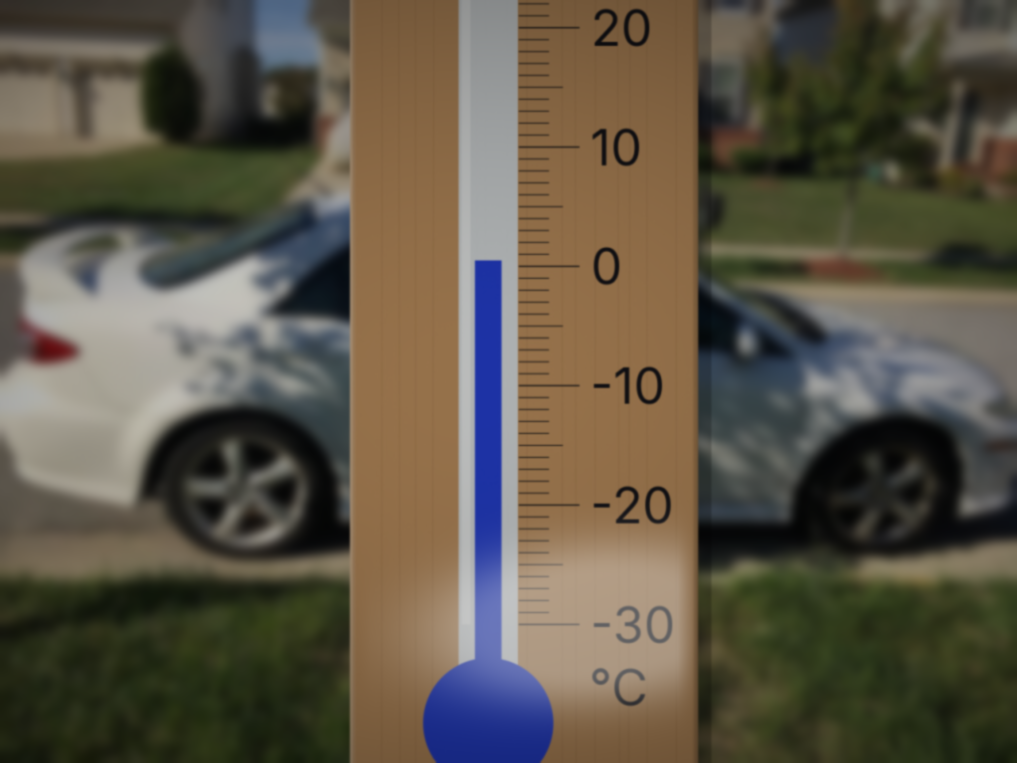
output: 0.5 °C
